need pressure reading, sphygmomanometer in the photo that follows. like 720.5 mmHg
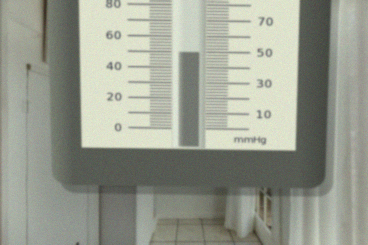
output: 50 mmHg
